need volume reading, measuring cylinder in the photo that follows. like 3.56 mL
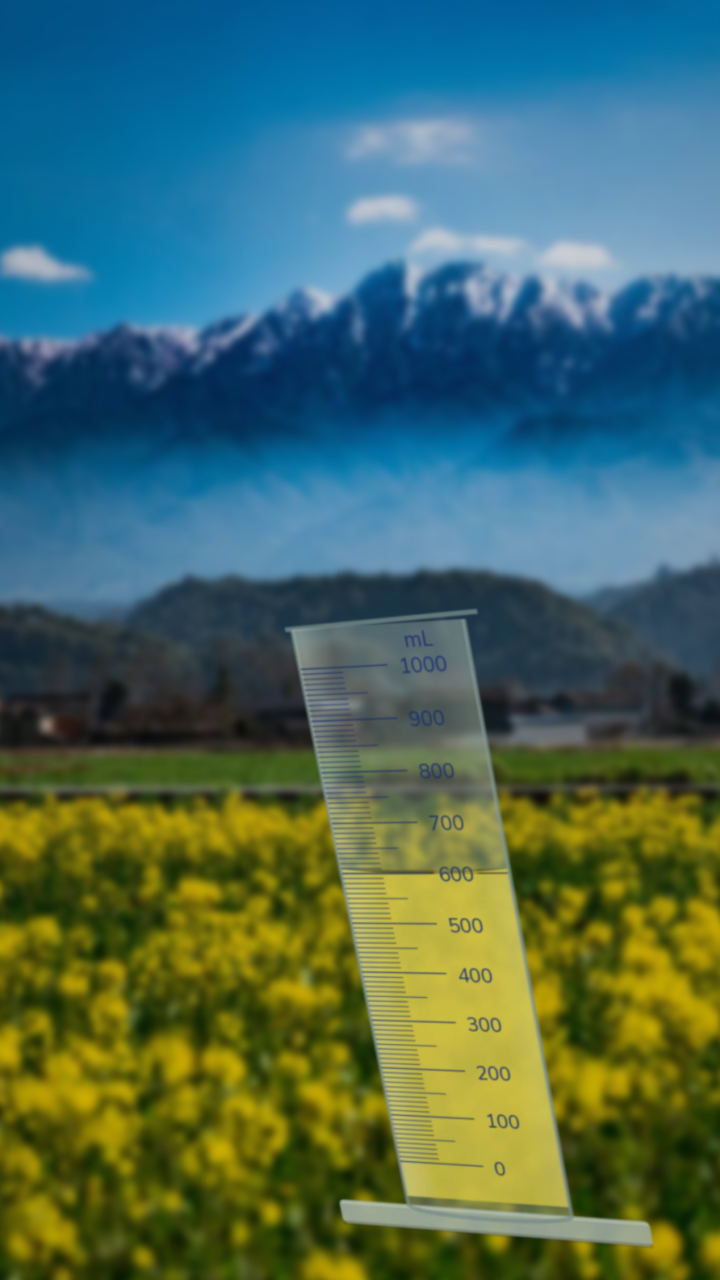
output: 600 mL
